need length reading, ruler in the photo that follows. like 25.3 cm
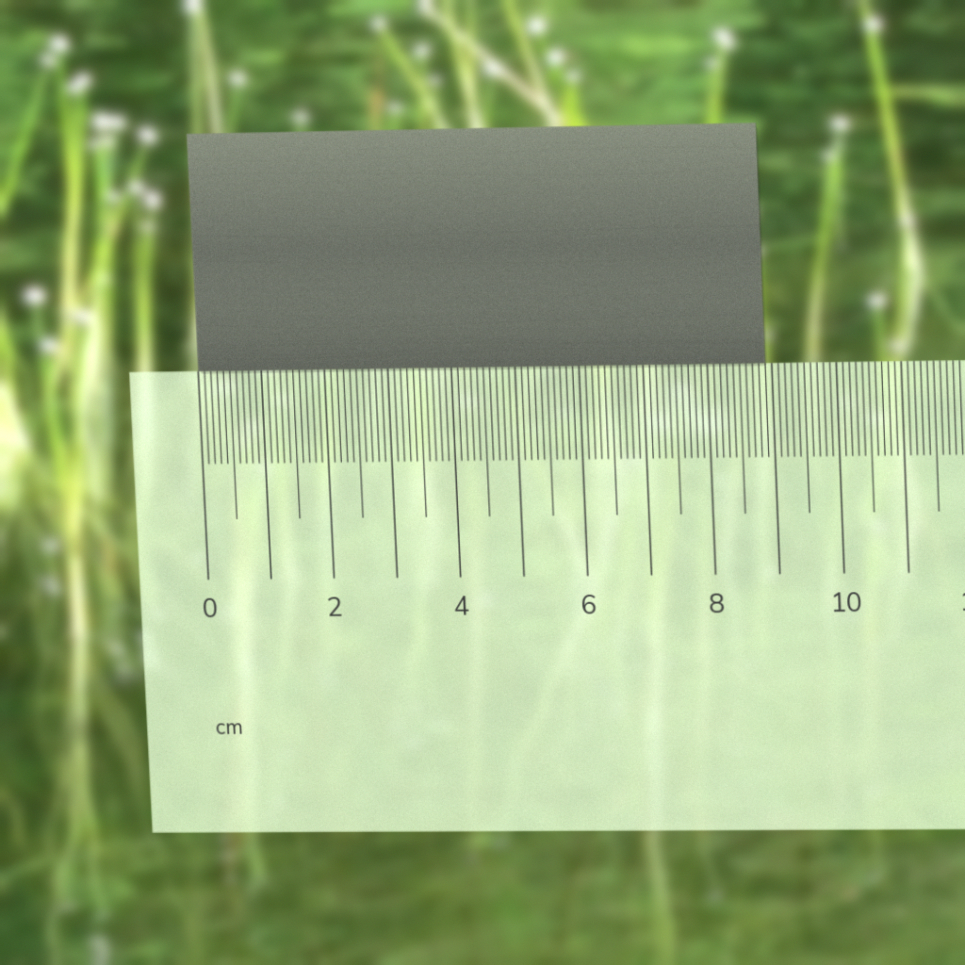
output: 8.9 cm
